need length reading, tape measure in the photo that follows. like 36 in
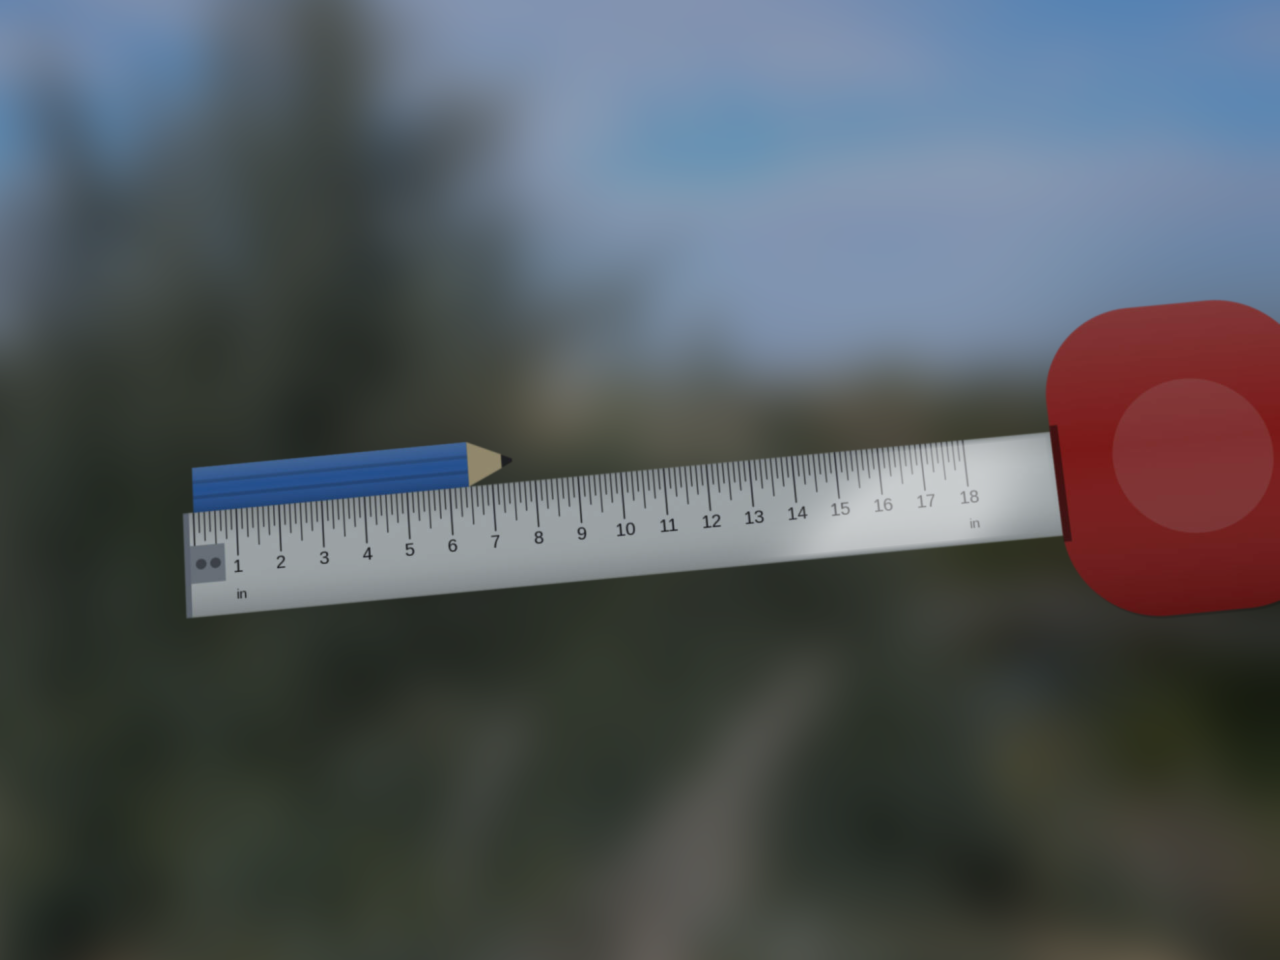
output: 7.5 in
